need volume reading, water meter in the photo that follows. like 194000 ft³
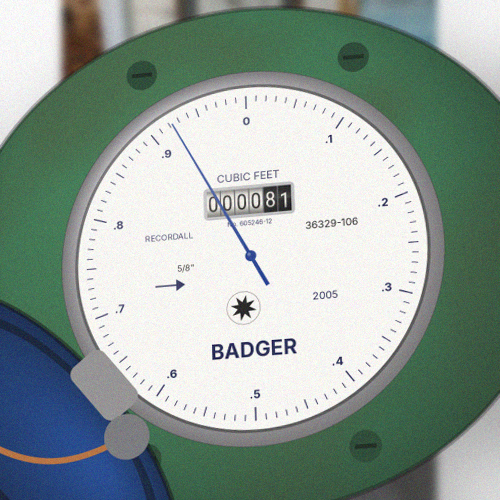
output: 80.92 ft³
